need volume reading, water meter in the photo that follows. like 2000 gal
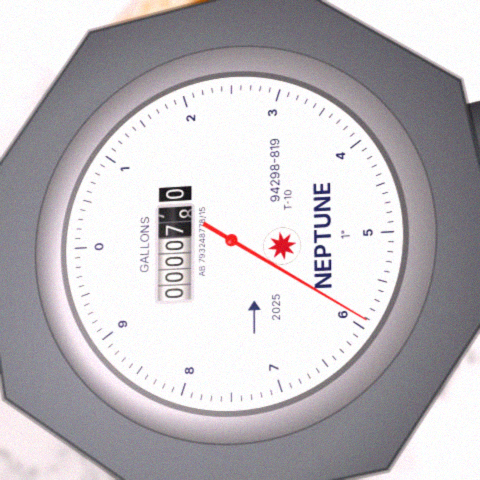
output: 775.9 gal
